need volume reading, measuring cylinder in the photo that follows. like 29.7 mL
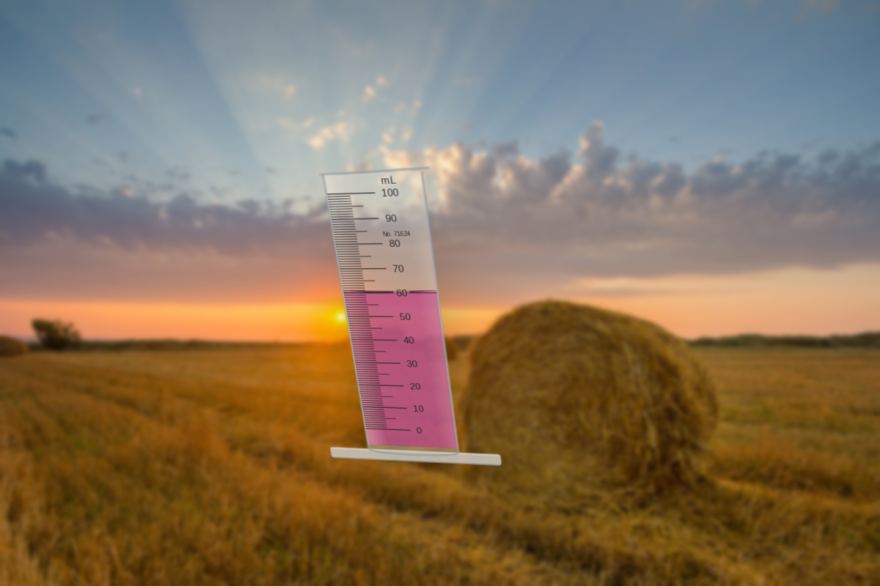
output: 60 mL
